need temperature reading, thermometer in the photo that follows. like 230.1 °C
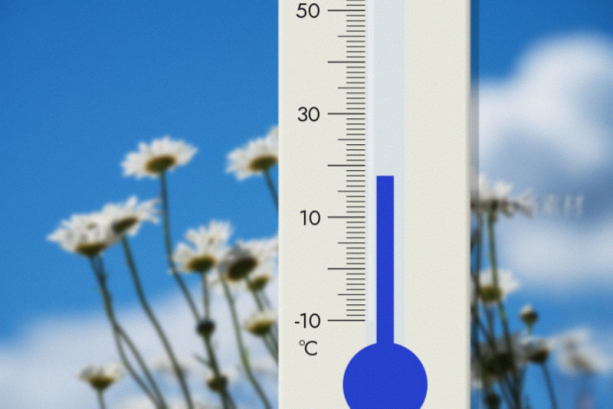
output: 18 °C
